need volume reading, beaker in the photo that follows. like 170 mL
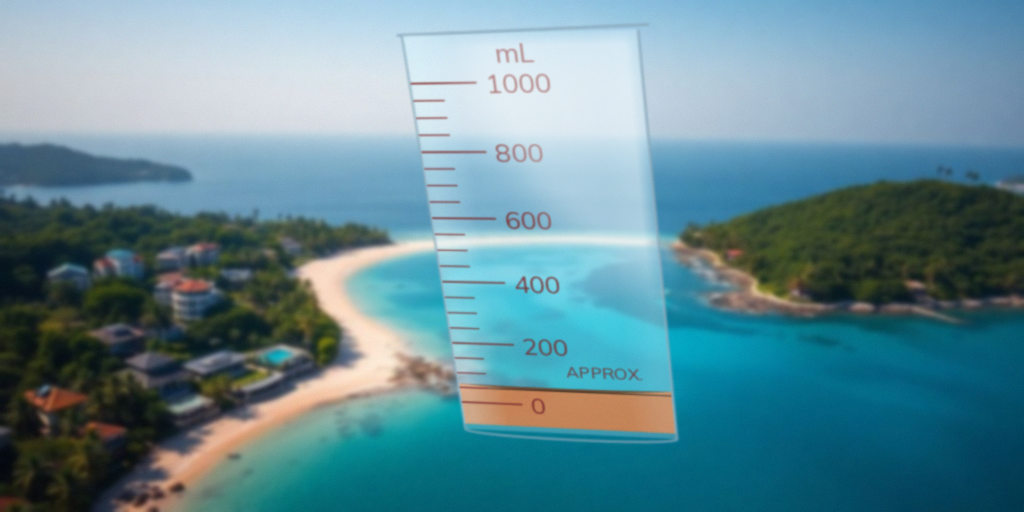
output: 50 mL
